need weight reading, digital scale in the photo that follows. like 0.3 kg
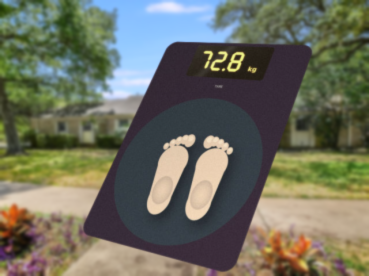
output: 72.8 kg
